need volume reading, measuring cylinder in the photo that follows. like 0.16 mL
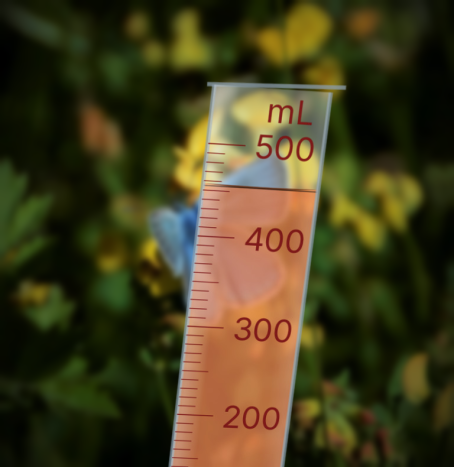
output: 455 mL
